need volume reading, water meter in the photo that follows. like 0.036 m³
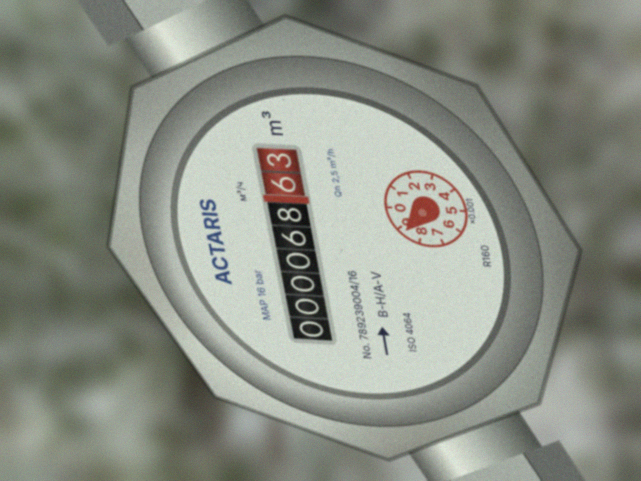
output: 68.638 m³
